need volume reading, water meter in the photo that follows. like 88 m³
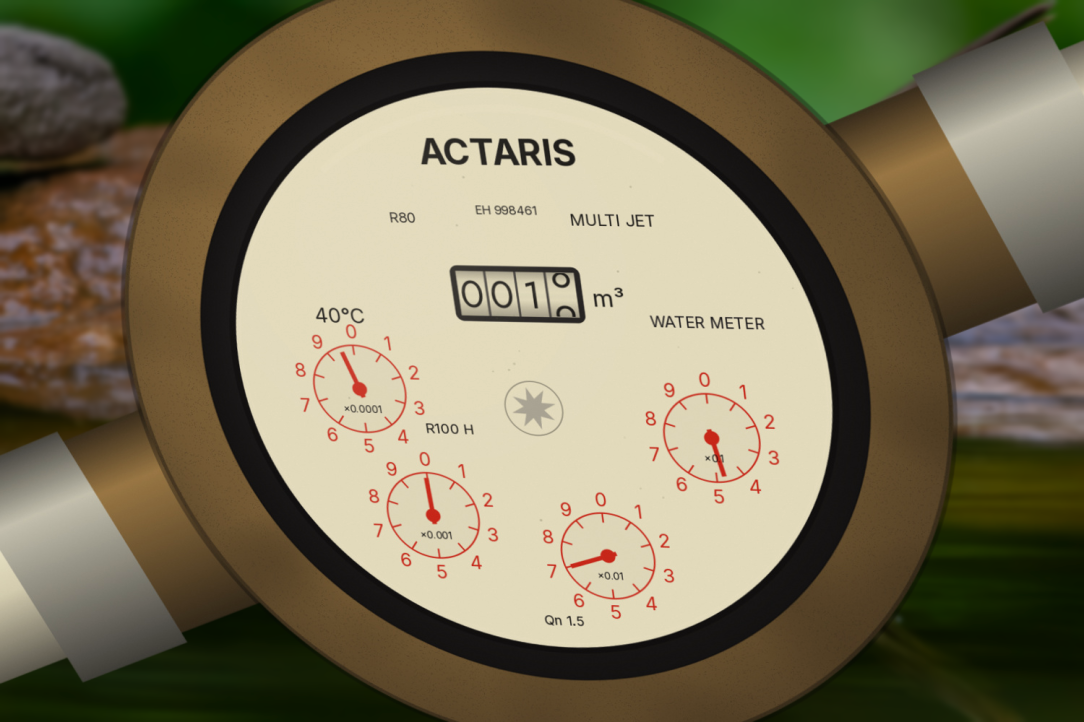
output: 18.4699 m³
